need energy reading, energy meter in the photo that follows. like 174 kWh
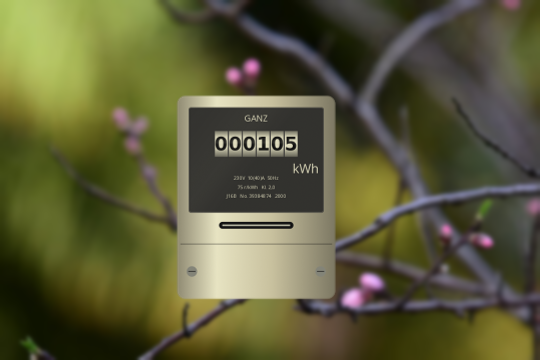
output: 105 kWh
